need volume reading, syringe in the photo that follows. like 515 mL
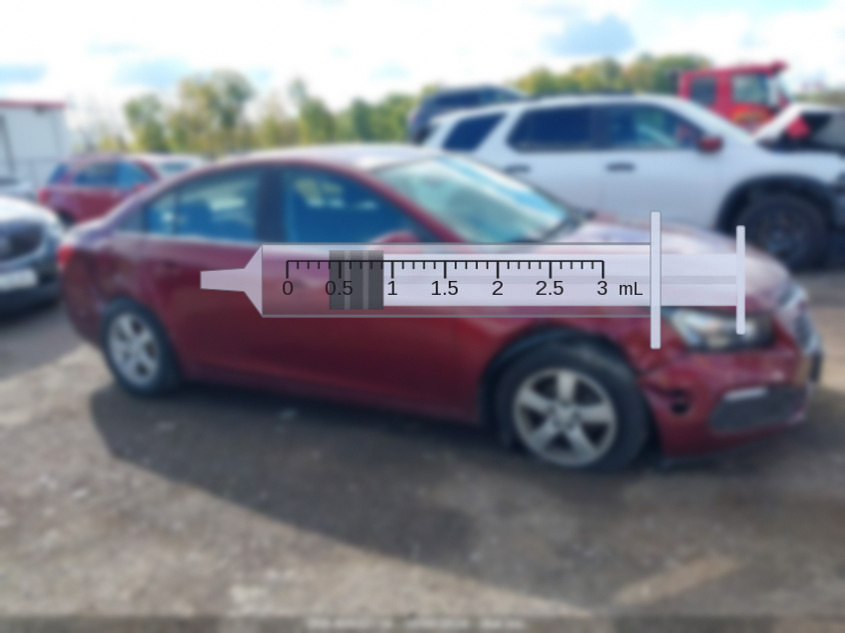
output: 0.4 mL
